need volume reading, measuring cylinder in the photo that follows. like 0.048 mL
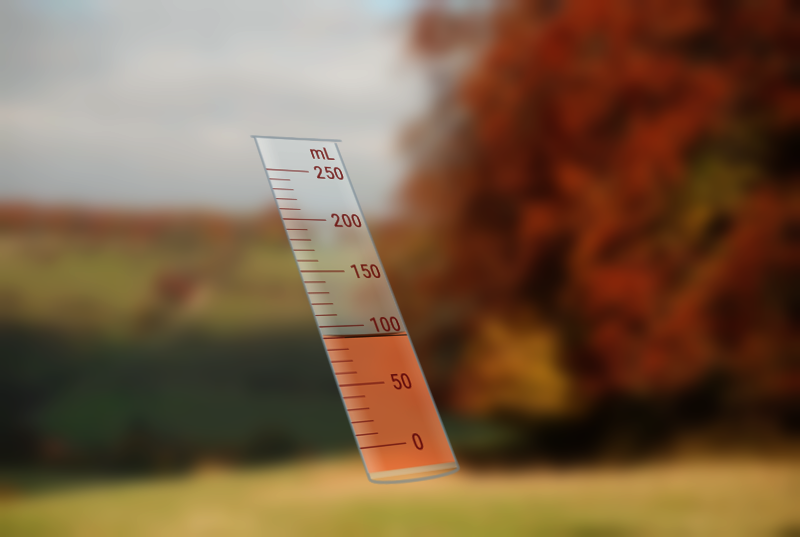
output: 90 mL
